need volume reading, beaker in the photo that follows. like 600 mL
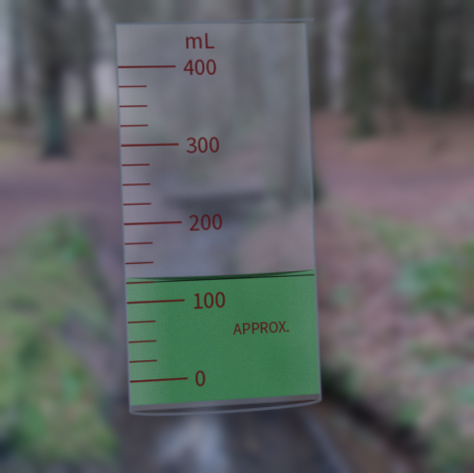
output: 125 mL
